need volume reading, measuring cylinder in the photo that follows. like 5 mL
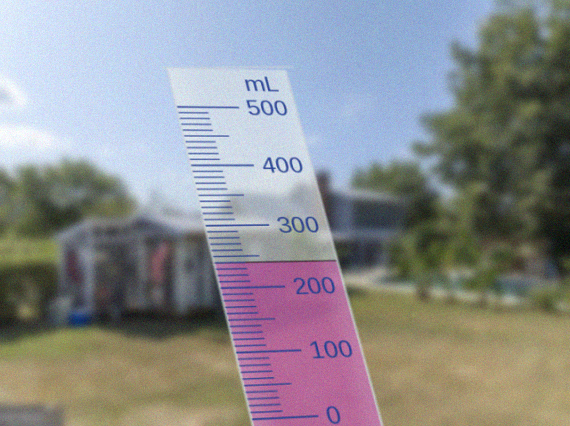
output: 240 mL
